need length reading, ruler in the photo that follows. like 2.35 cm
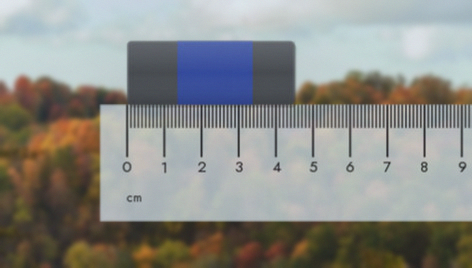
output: 4.5 cm
